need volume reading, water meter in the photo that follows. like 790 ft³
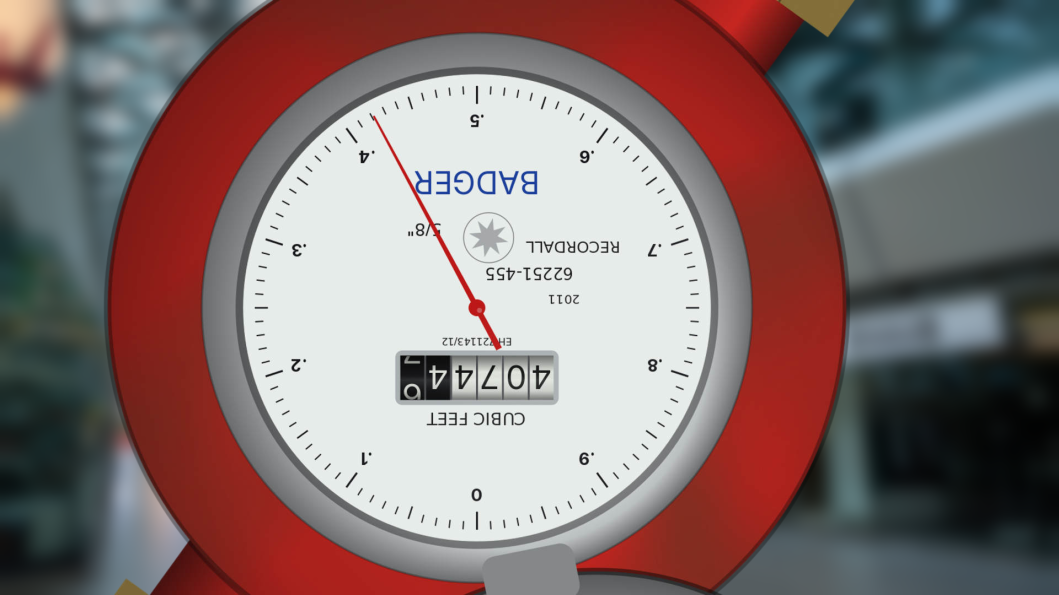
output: 407446.42 ft³
